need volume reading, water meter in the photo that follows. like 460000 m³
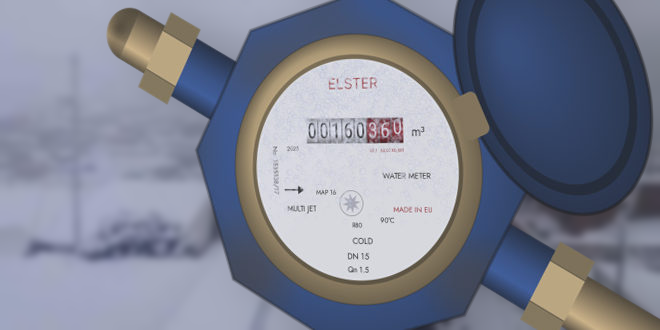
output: 160.360 m³
